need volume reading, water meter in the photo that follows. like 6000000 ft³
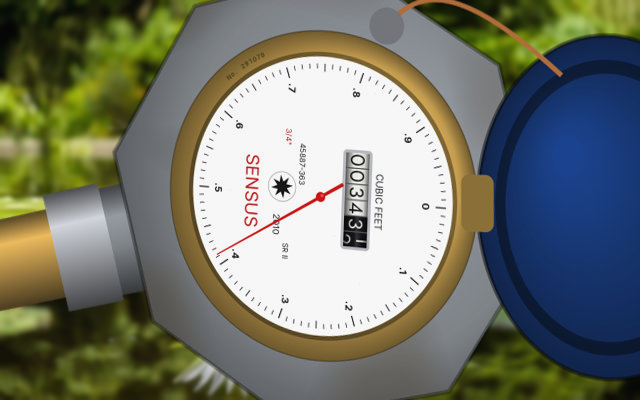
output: 3431.41 ft³
